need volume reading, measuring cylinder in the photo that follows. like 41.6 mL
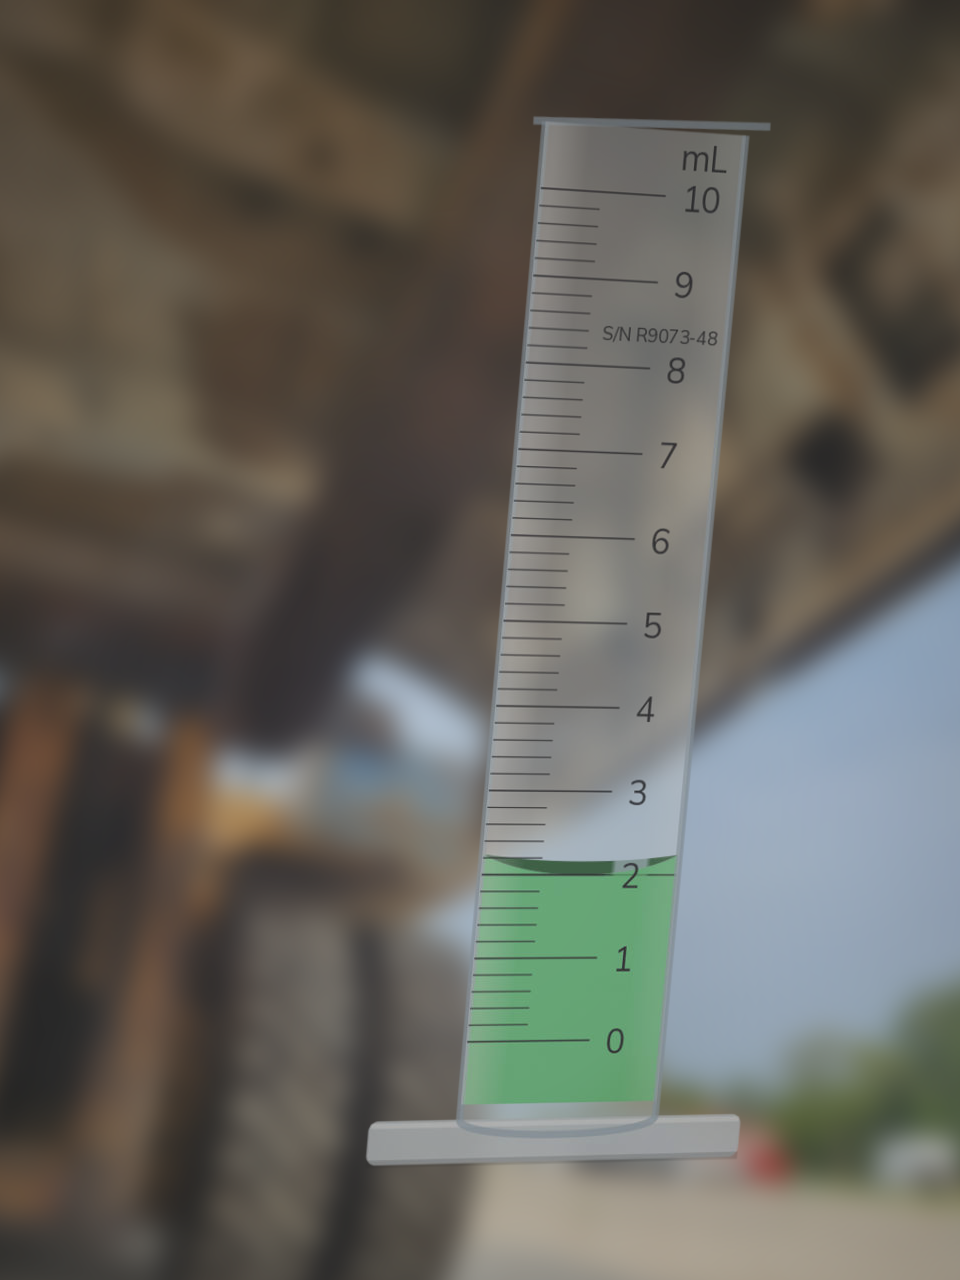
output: 2 mL
